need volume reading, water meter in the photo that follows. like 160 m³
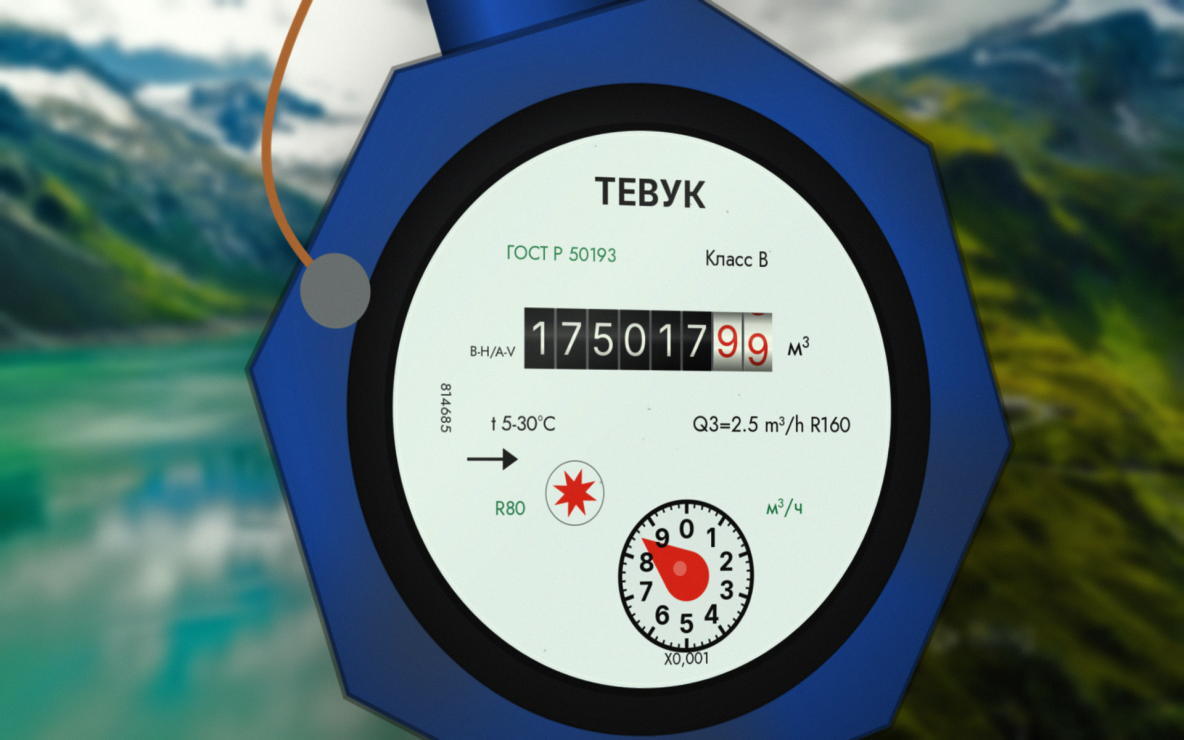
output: 175017.988 m³
